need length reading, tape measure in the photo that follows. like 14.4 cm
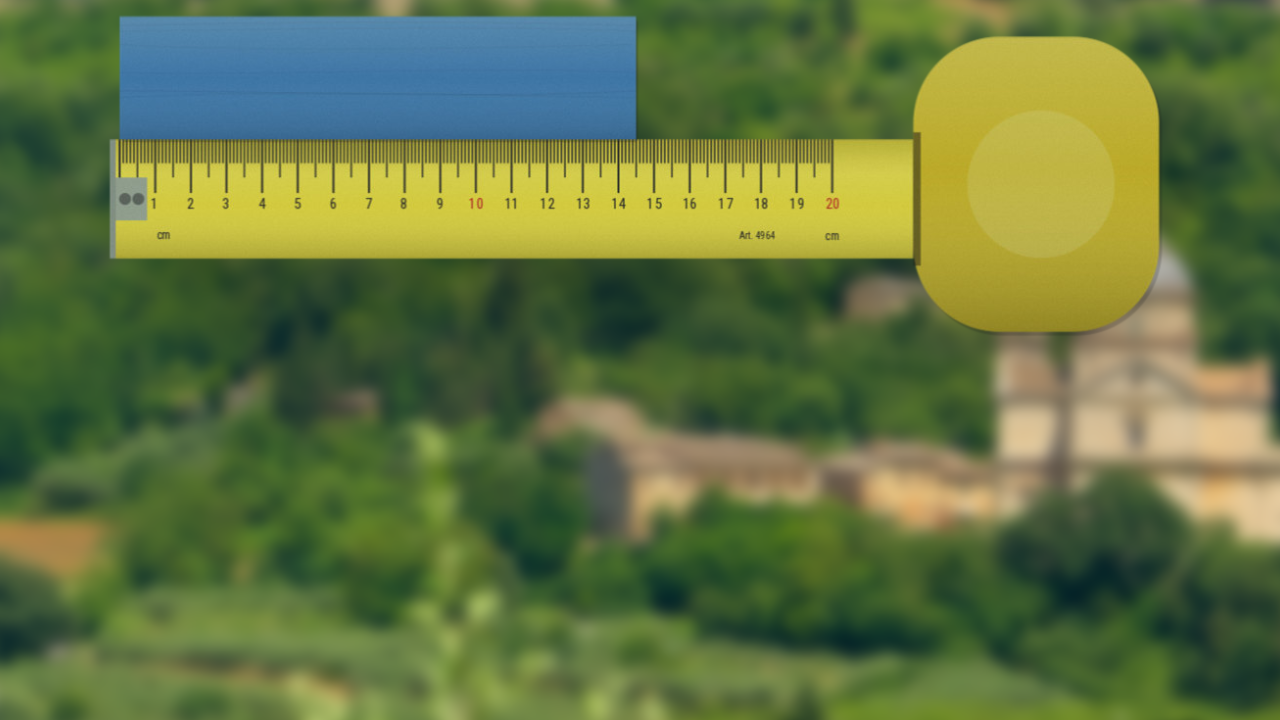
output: 14.5 cm
